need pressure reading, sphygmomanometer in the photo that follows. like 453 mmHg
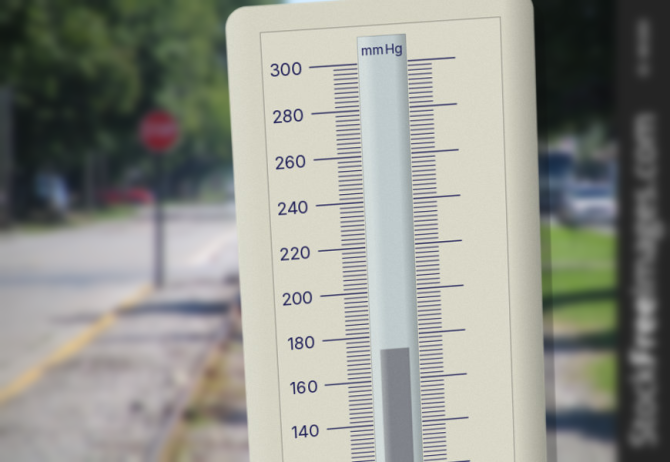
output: 174 mmHg
